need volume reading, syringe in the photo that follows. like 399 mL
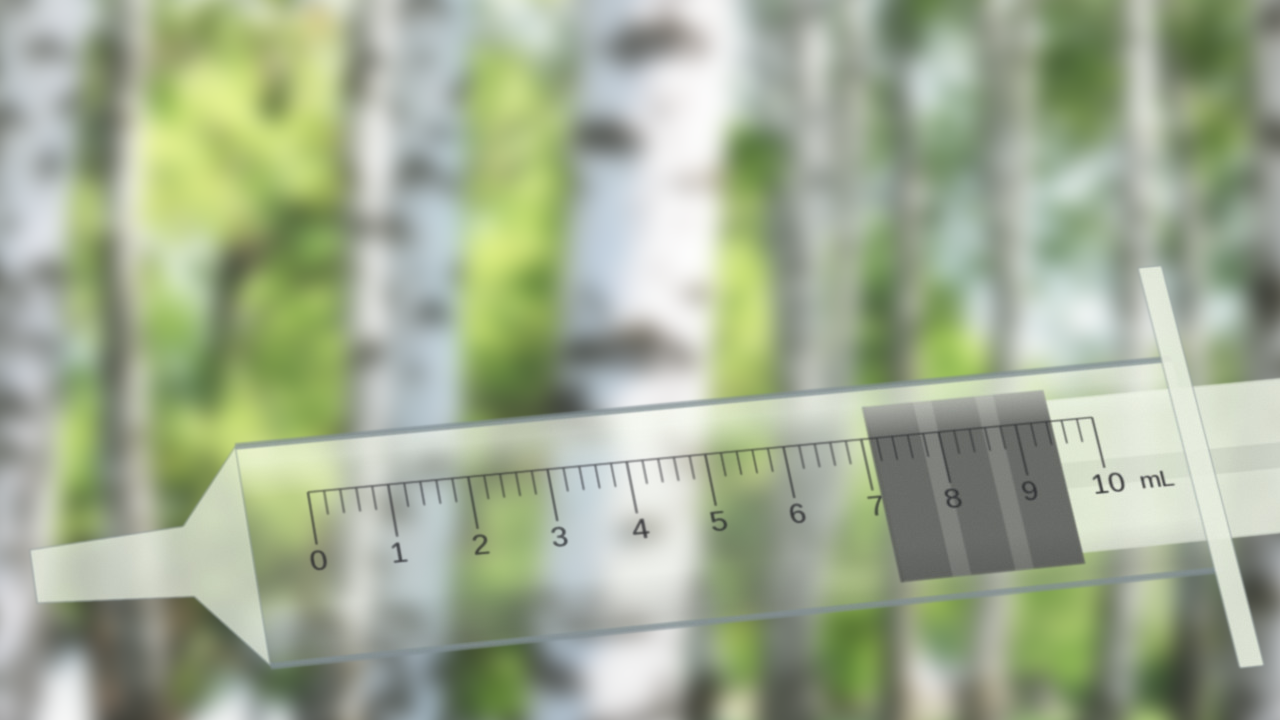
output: 7.1 mL
